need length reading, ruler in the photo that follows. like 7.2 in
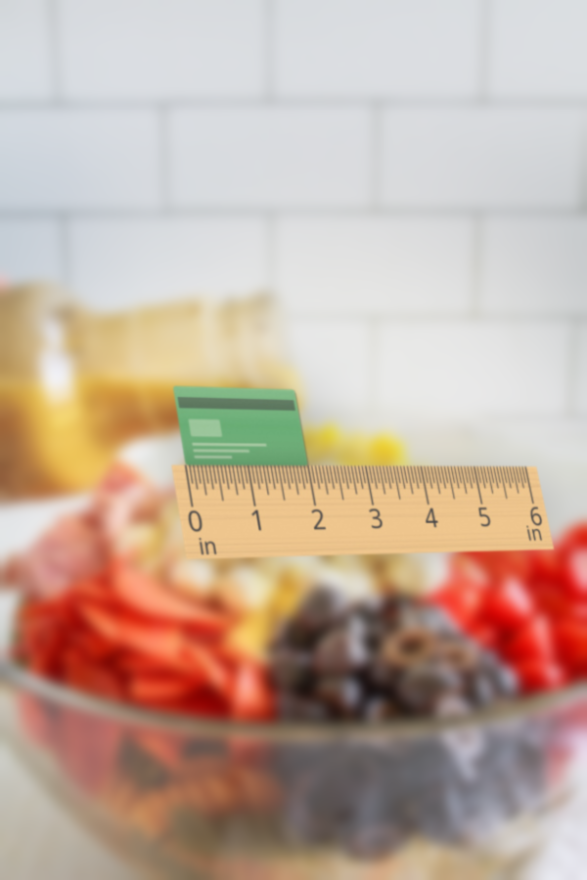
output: 2 in
